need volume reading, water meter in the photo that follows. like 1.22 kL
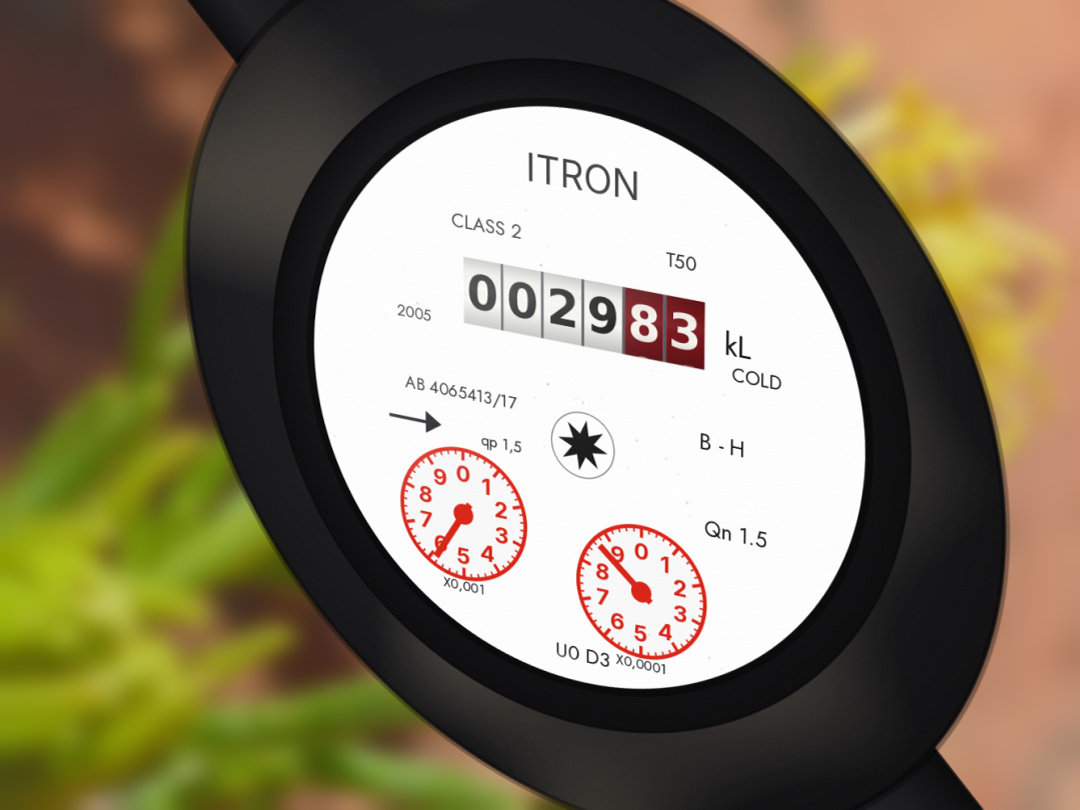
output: 29.8358 kL
